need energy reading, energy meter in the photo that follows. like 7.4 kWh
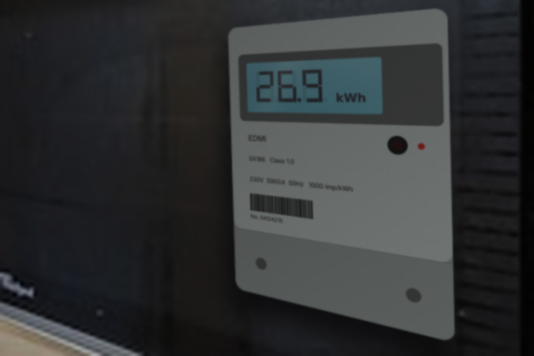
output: 26.9 kWh
